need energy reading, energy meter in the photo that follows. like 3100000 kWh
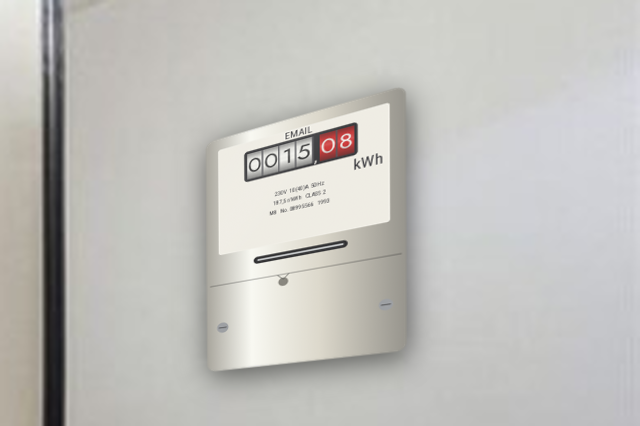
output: 15.08 kWh
